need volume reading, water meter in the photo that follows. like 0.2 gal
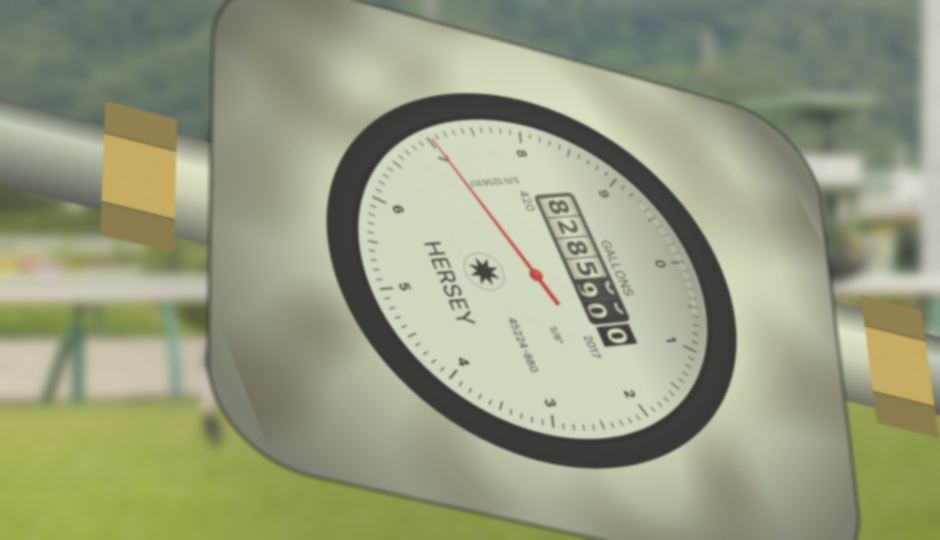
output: 8285897.0 gal
